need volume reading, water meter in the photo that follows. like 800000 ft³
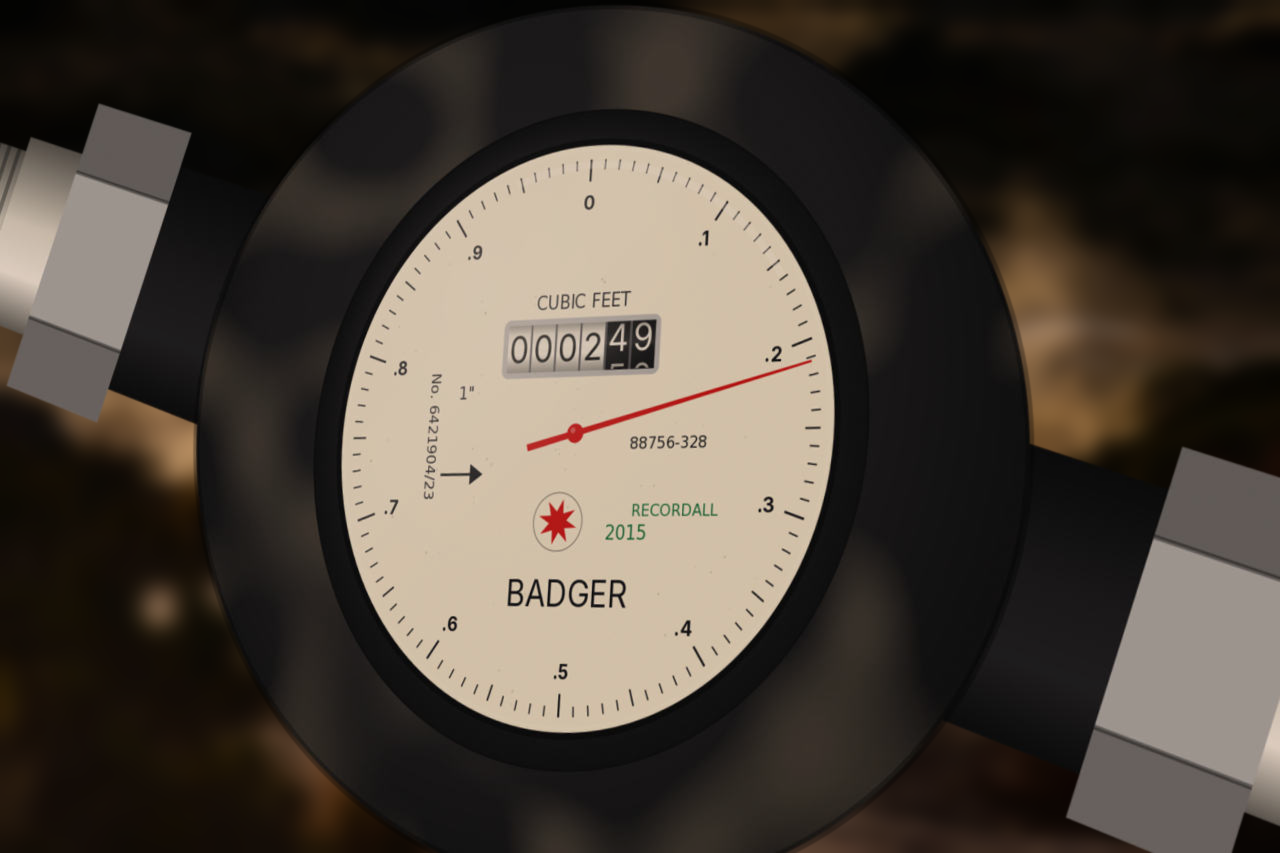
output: 249.21 ft³
